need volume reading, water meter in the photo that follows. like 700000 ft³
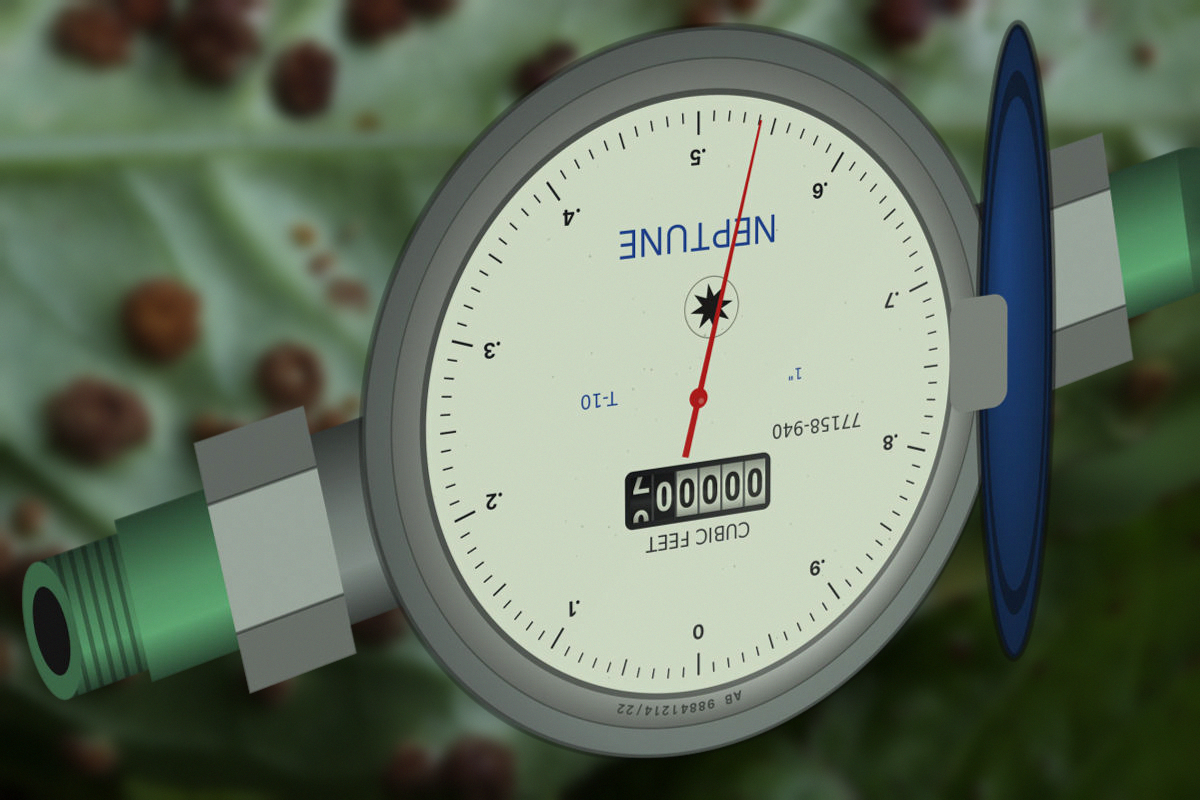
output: 6.54 ft³
